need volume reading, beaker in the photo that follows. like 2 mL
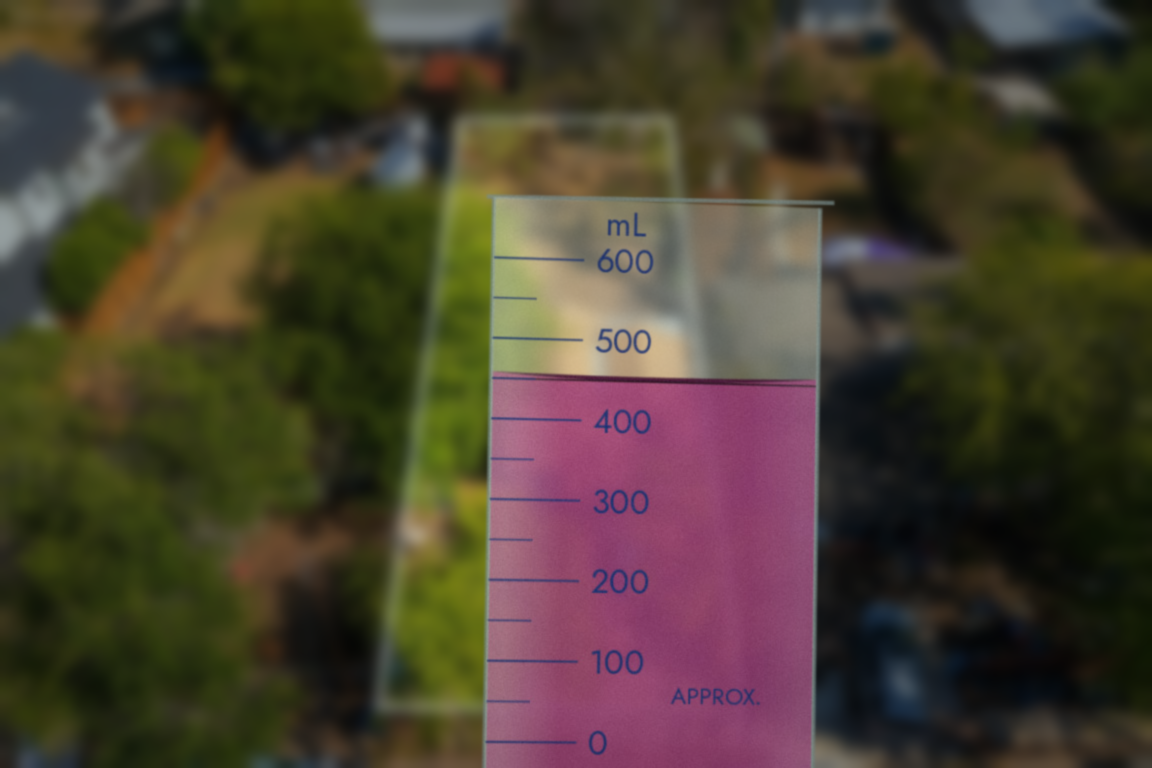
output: 450 mL
